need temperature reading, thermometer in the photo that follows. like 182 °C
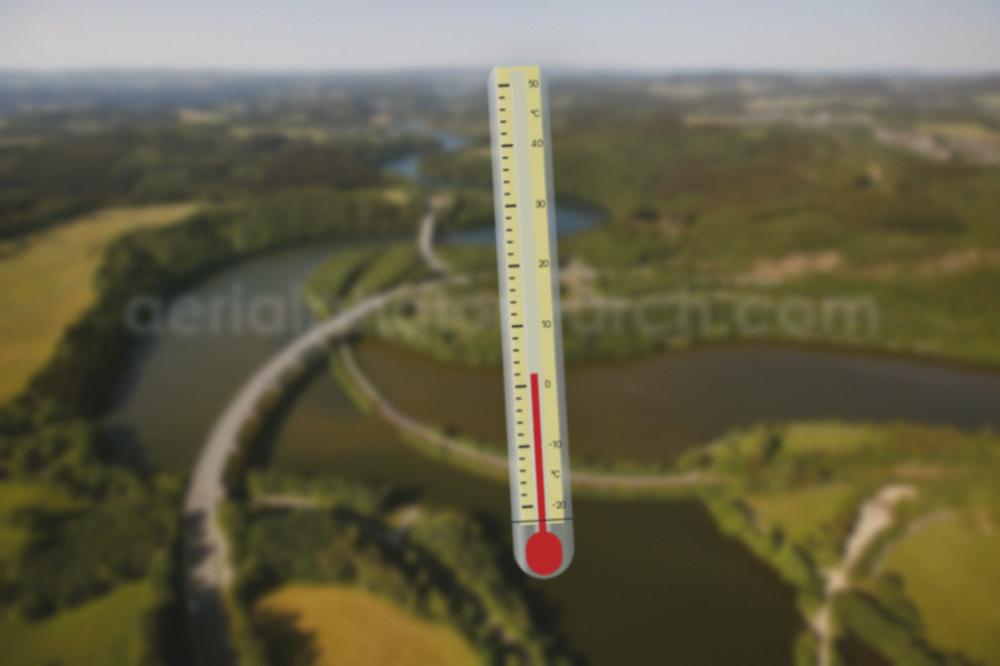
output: 2 °C
